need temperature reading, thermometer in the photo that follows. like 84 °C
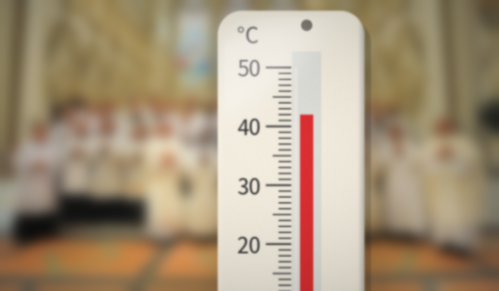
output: 42 °C
